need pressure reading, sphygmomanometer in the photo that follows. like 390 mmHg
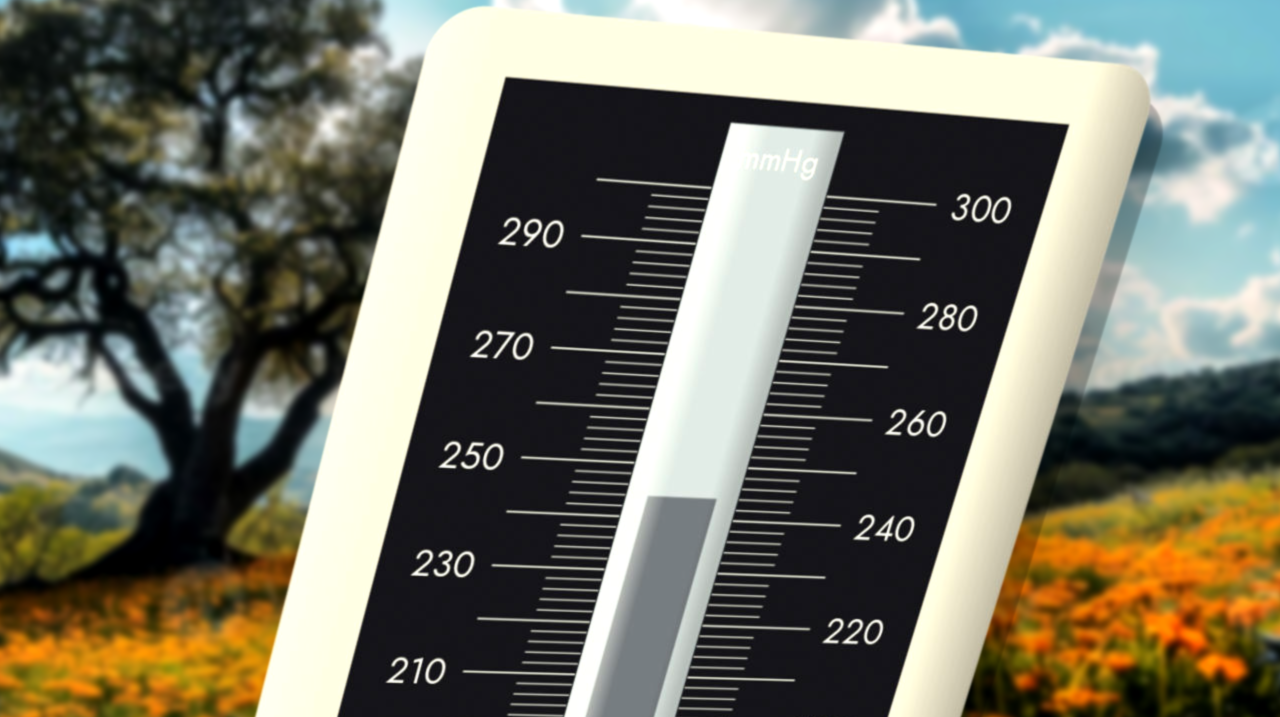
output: 244 mmHg
